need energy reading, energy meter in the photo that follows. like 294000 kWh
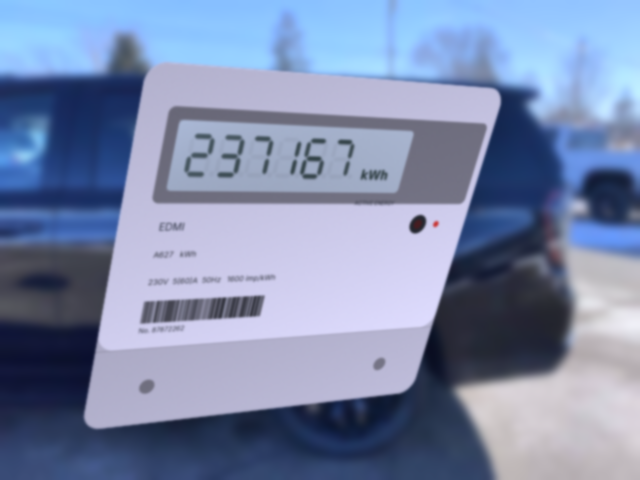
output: 237167 kWh
